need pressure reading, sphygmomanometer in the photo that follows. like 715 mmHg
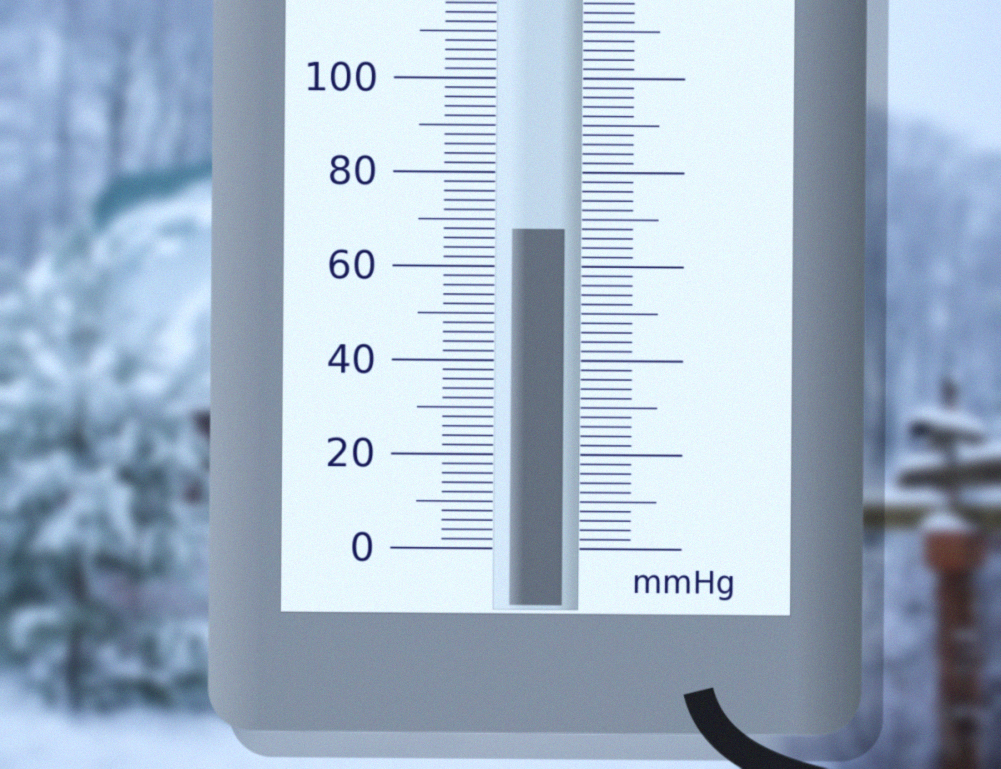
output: 68 mmHg
